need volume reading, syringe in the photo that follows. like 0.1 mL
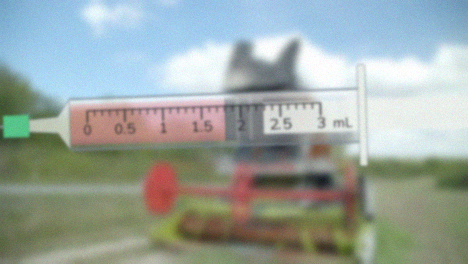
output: 1.8 mL
